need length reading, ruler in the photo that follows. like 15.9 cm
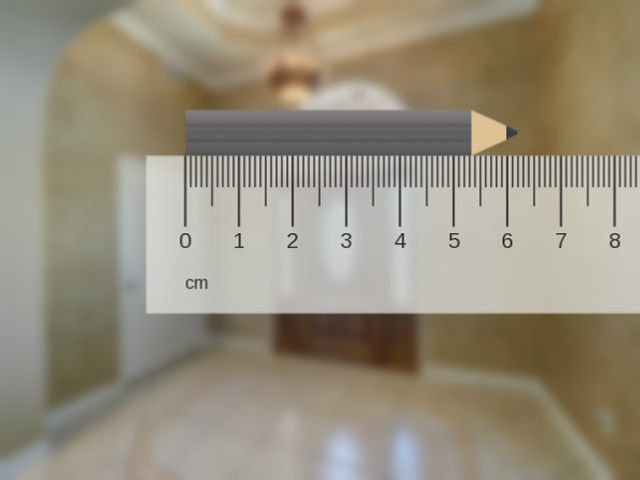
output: 6.2 cm
